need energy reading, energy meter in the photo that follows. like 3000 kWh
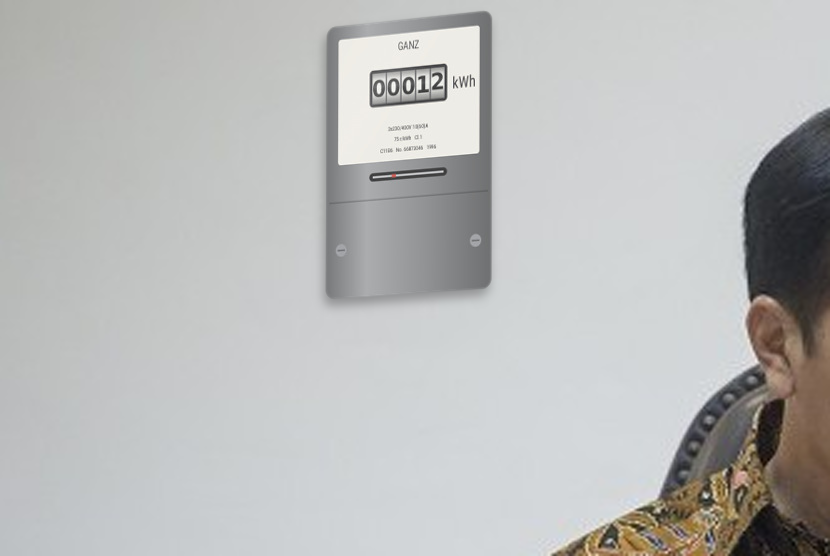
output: 12 kWh
